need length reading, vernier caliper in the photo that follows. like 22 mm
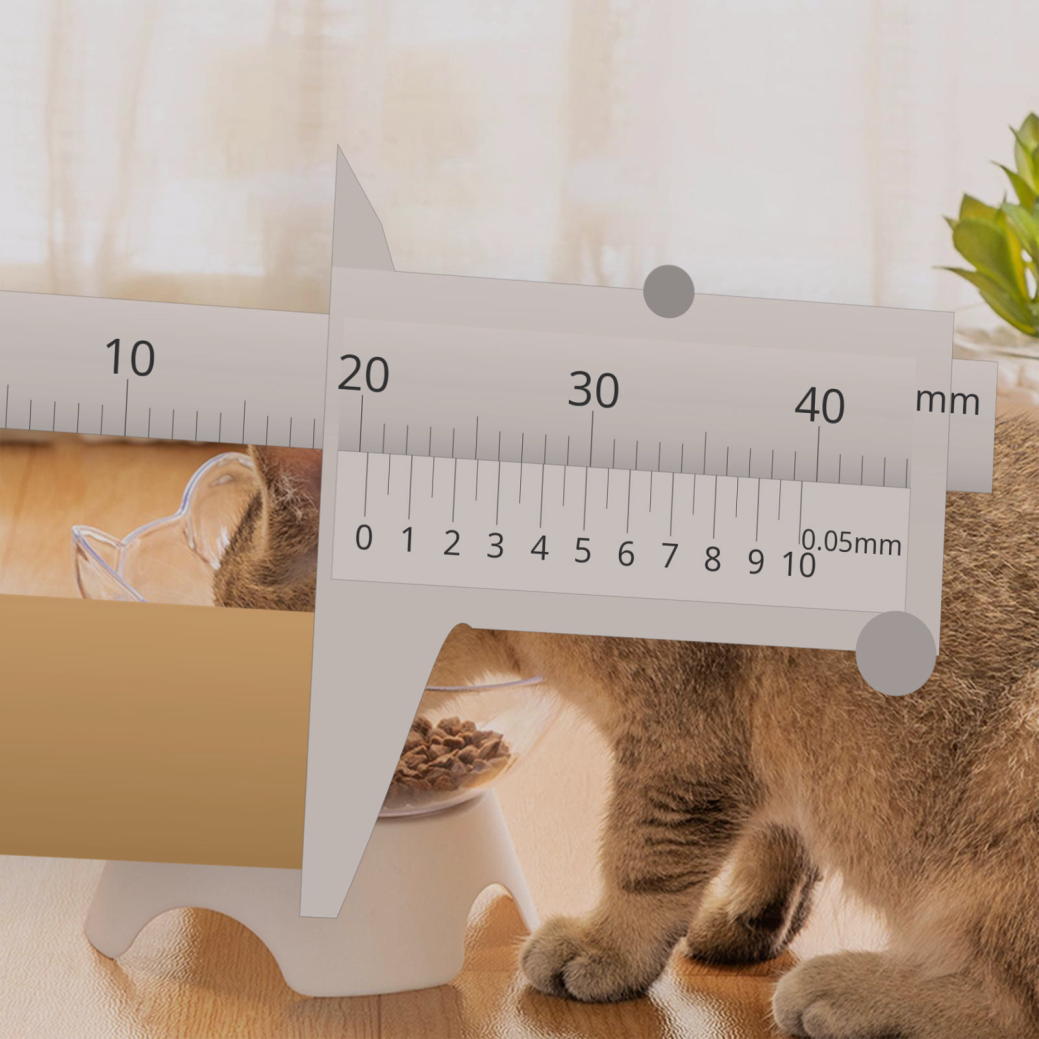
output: 20.35 mm
